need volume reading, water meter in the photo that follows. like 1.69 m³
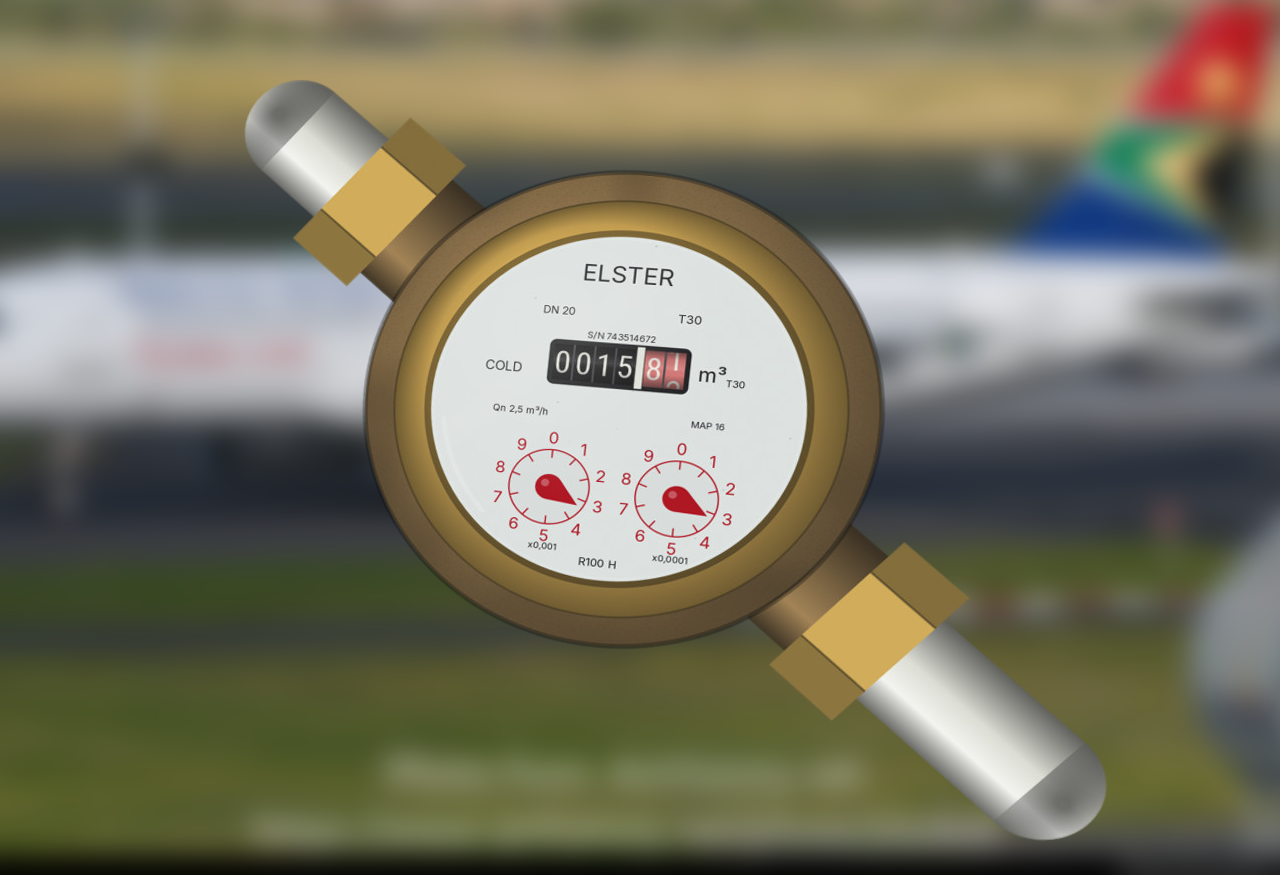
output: 15.8133 m³
